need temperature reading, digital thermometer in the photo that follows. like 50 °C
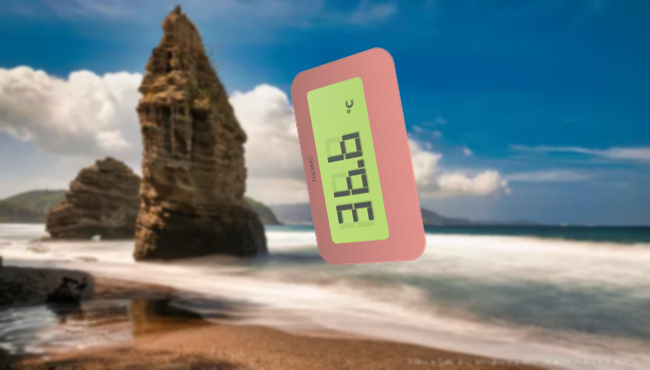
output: 36.6 °C
